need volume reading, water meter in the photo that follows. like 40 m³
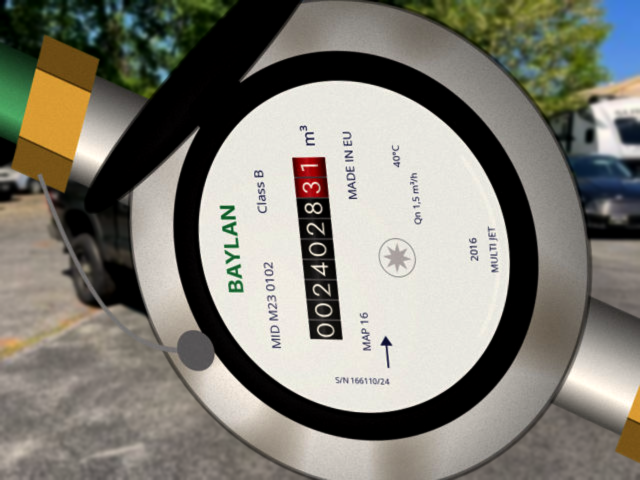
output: 24028.31 m³
